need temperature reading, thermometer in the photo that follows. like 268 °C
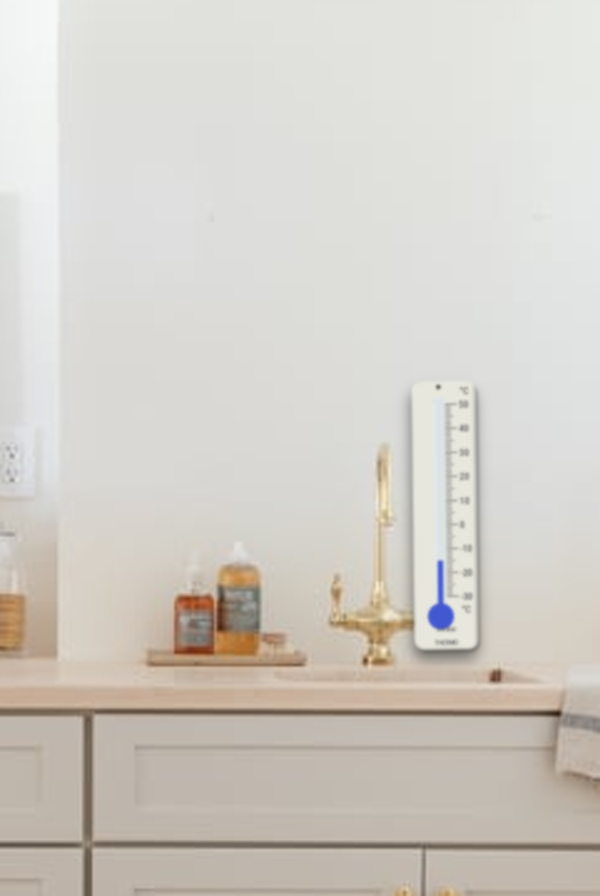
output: -15 °C
